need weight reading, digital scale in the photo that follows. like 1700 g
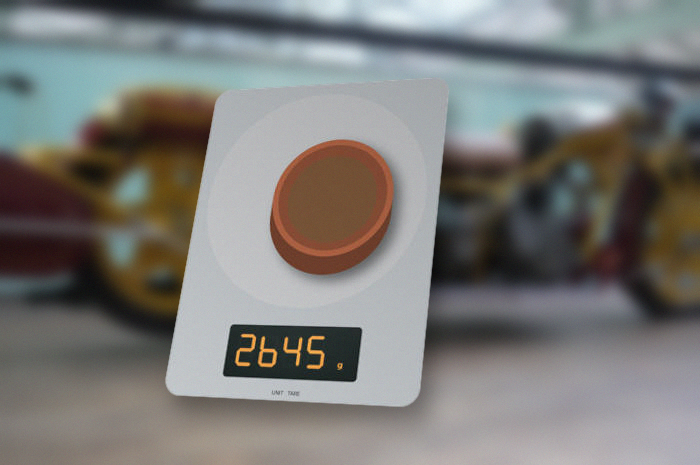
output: 2645 g
